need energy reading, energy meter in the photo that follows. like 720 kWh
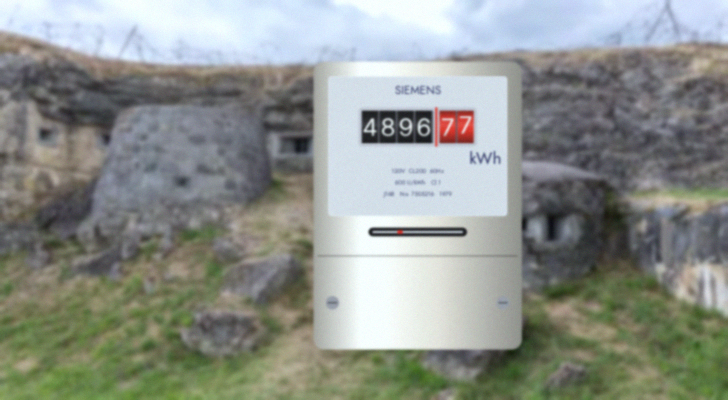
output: 4896.77 kWh
